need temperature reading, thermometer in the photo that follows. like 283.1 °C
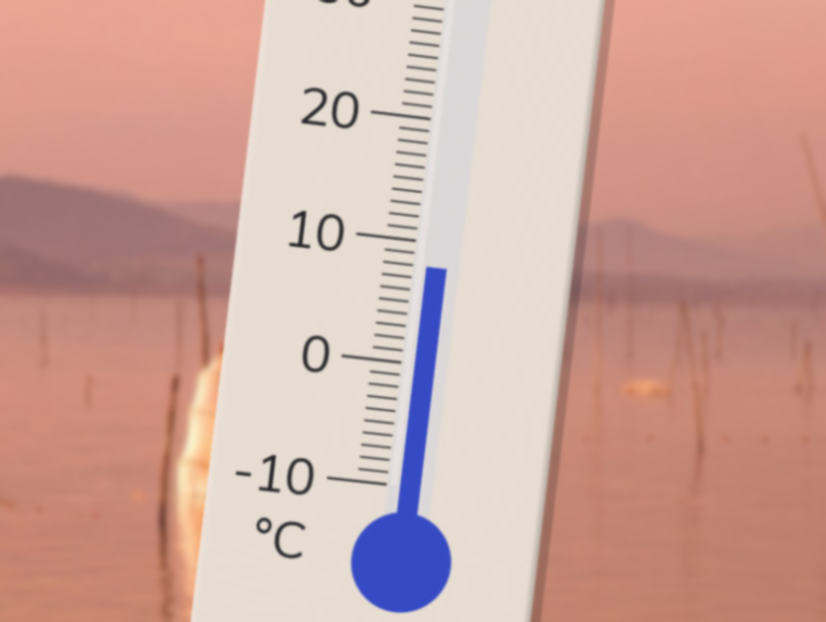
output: 8 °C
